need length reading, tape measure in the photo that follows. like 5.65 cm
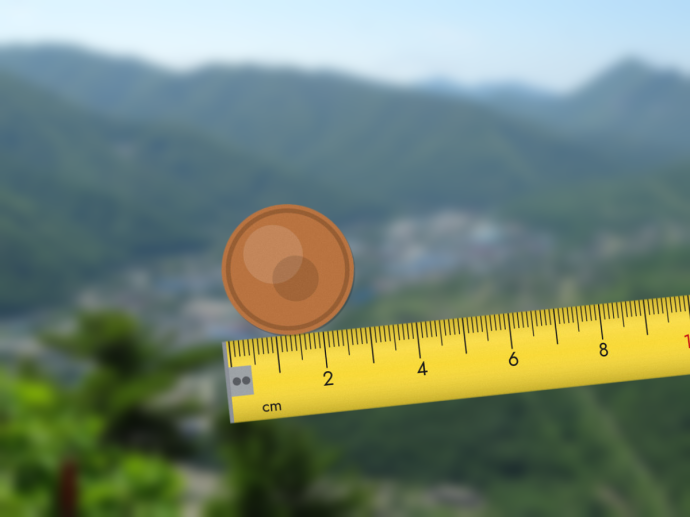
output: 2.8 cm
